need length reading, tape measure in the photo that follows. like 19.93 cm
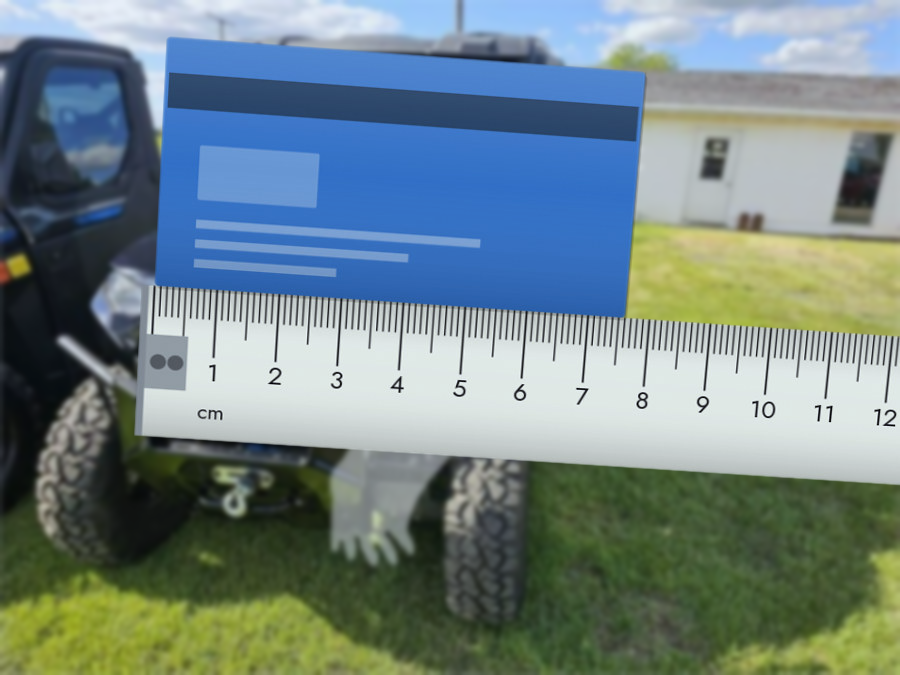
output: 7.6 cm
